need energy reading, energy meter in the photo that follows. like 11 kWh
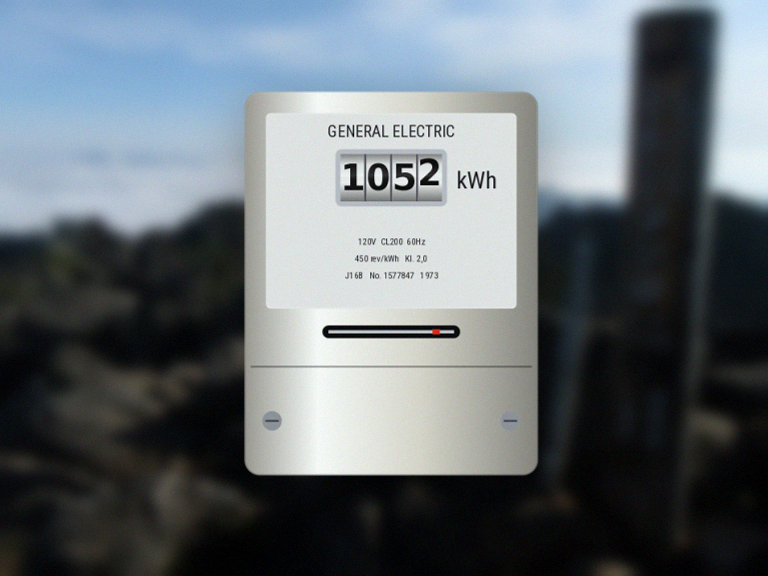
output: 1052 kWh
